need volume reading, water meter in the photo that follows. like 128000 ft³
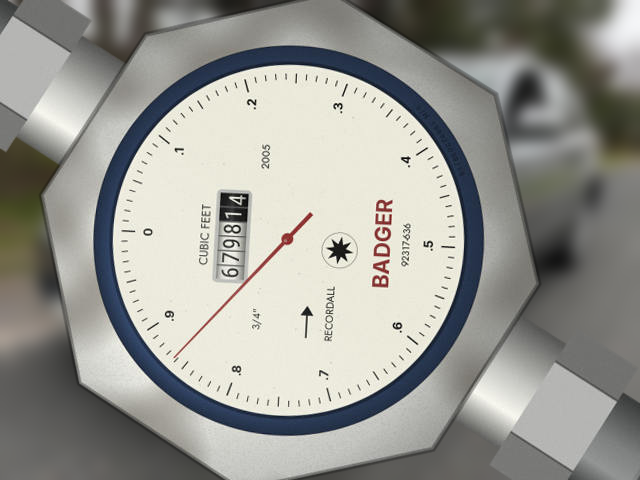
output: 679813.86 ft³
